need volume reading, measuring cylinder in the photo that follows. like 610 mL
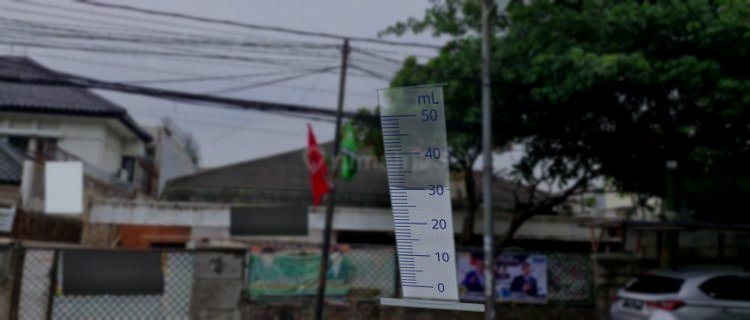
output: 30 mL
